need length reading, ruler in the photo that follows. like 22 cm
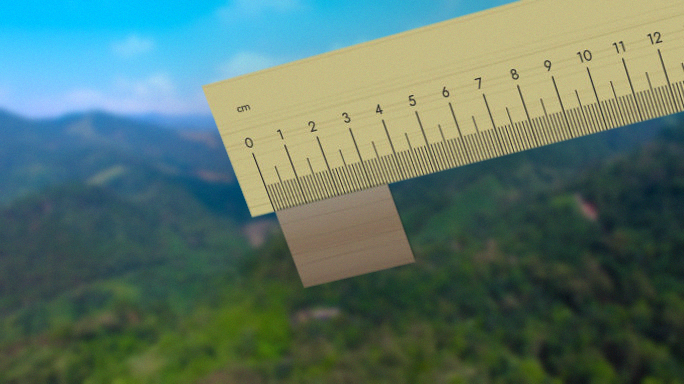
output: 3.5 cm
